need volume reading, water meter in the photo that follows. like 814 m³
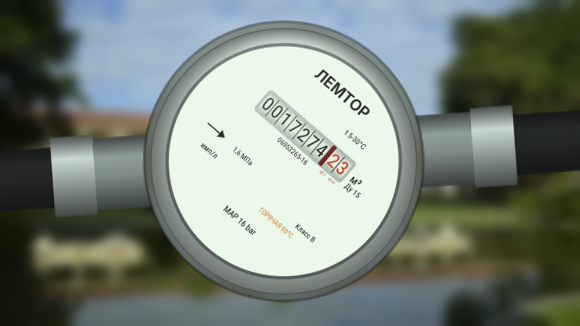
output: 17274.23 m³
